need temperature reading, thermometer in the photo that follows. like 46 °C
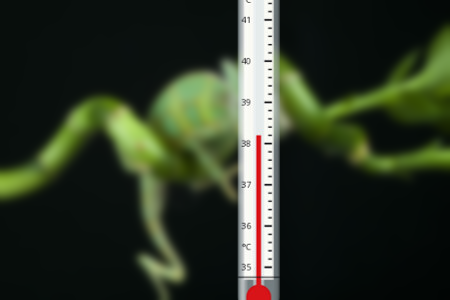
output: 38.2 °C
